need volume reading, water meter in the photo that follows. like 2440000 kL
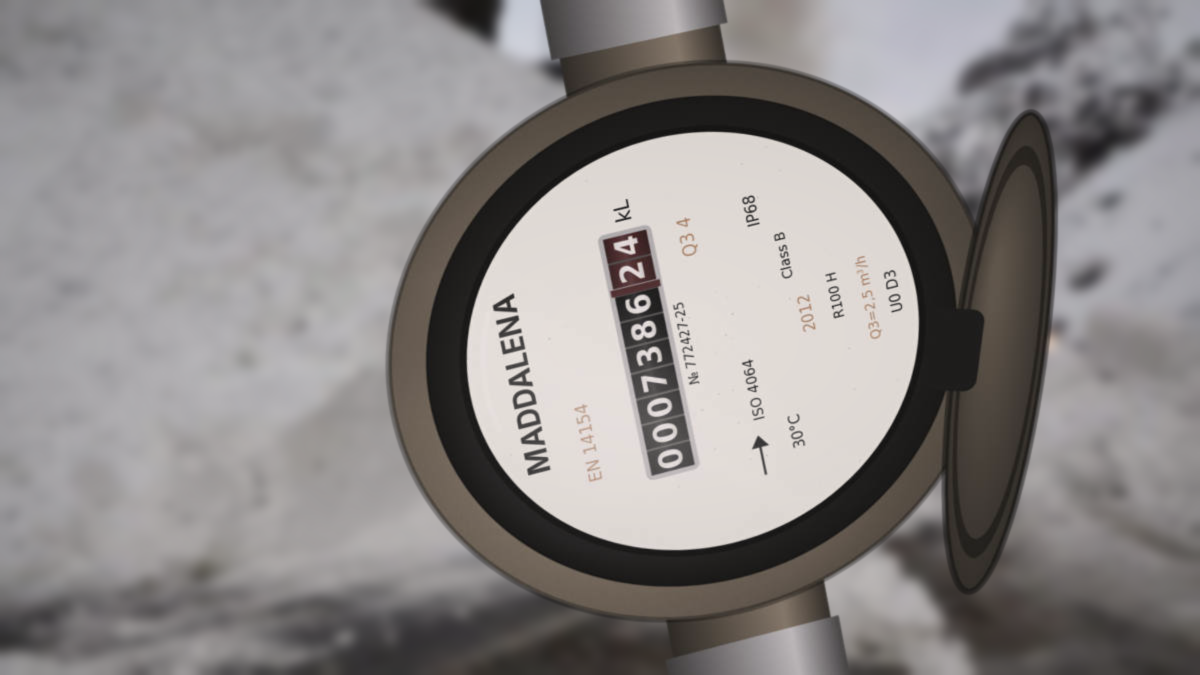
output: 7386.24 kL
